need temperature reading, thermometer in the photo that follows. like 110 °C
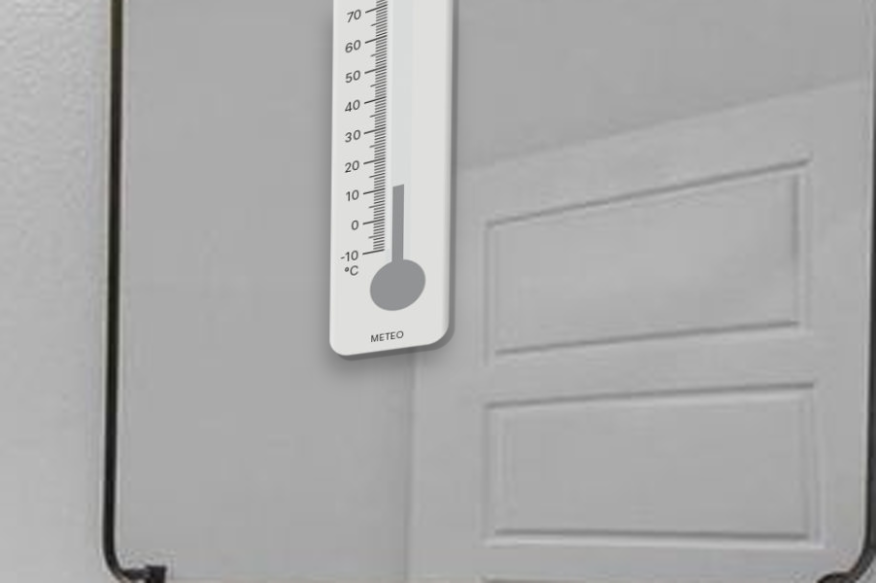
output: 10 °C
